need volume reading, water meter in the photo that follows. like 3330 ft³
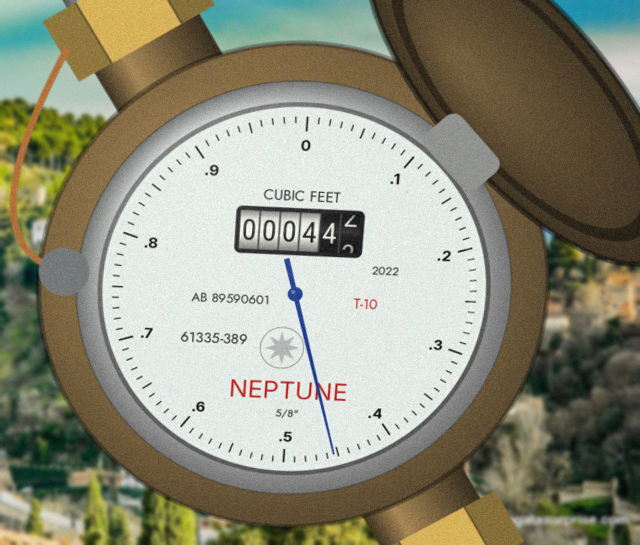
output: 442.45 ft³
